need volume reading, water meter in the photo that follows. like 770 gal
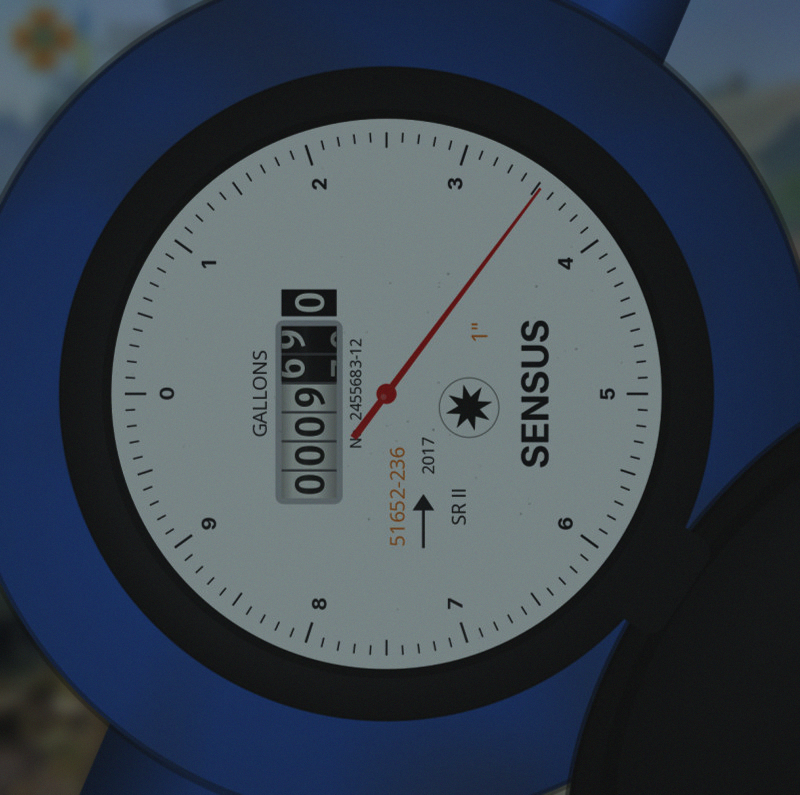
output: 9693.5 gal
